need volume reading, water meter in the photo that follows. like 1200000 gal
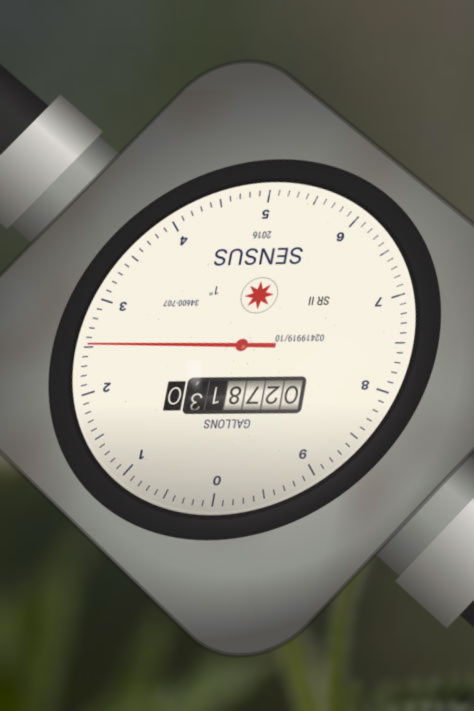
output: 278132.5 gal
